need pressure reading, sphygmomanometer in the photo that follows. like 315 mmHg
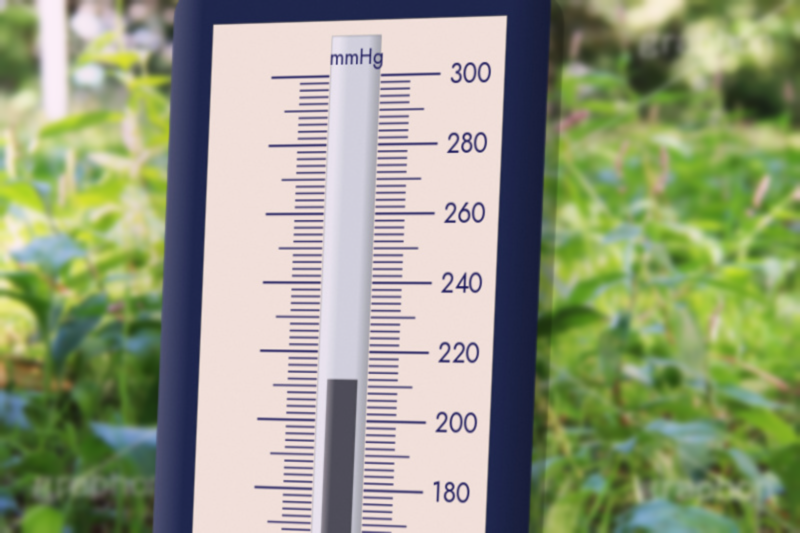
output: 212 mmHg
